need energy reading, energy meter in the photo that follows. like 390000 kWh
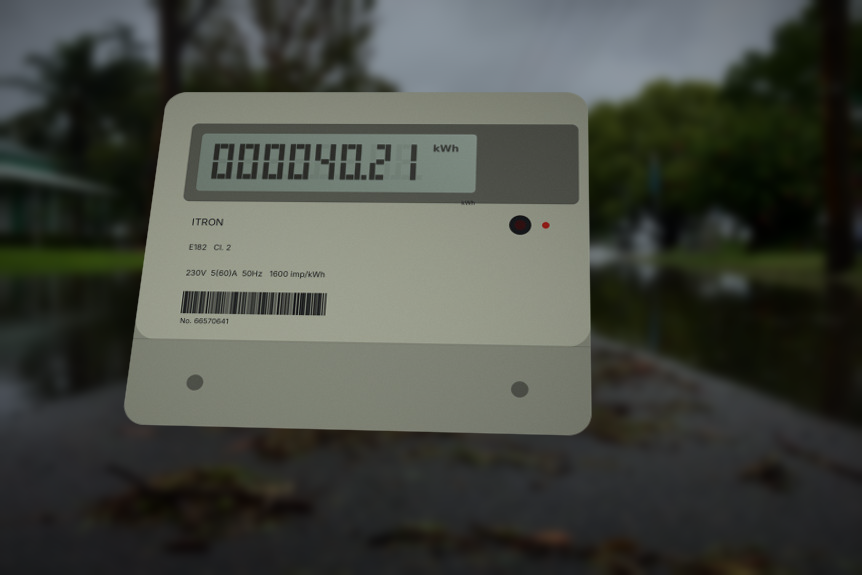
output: 40.21 kWh
